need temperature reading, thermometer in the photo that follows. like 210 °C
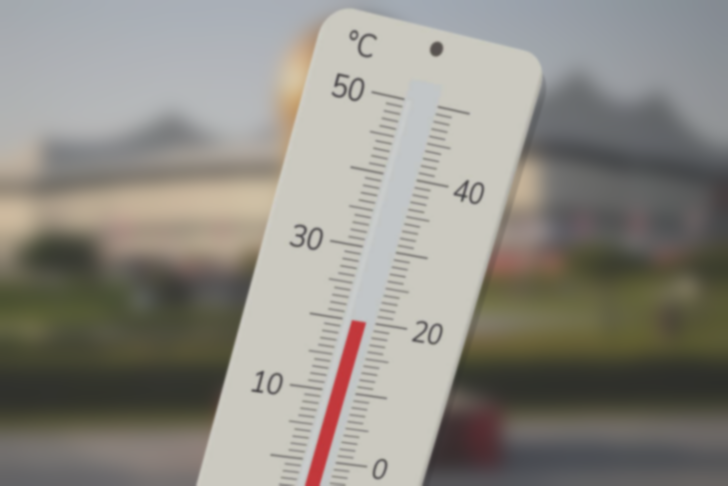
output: 20 °C
